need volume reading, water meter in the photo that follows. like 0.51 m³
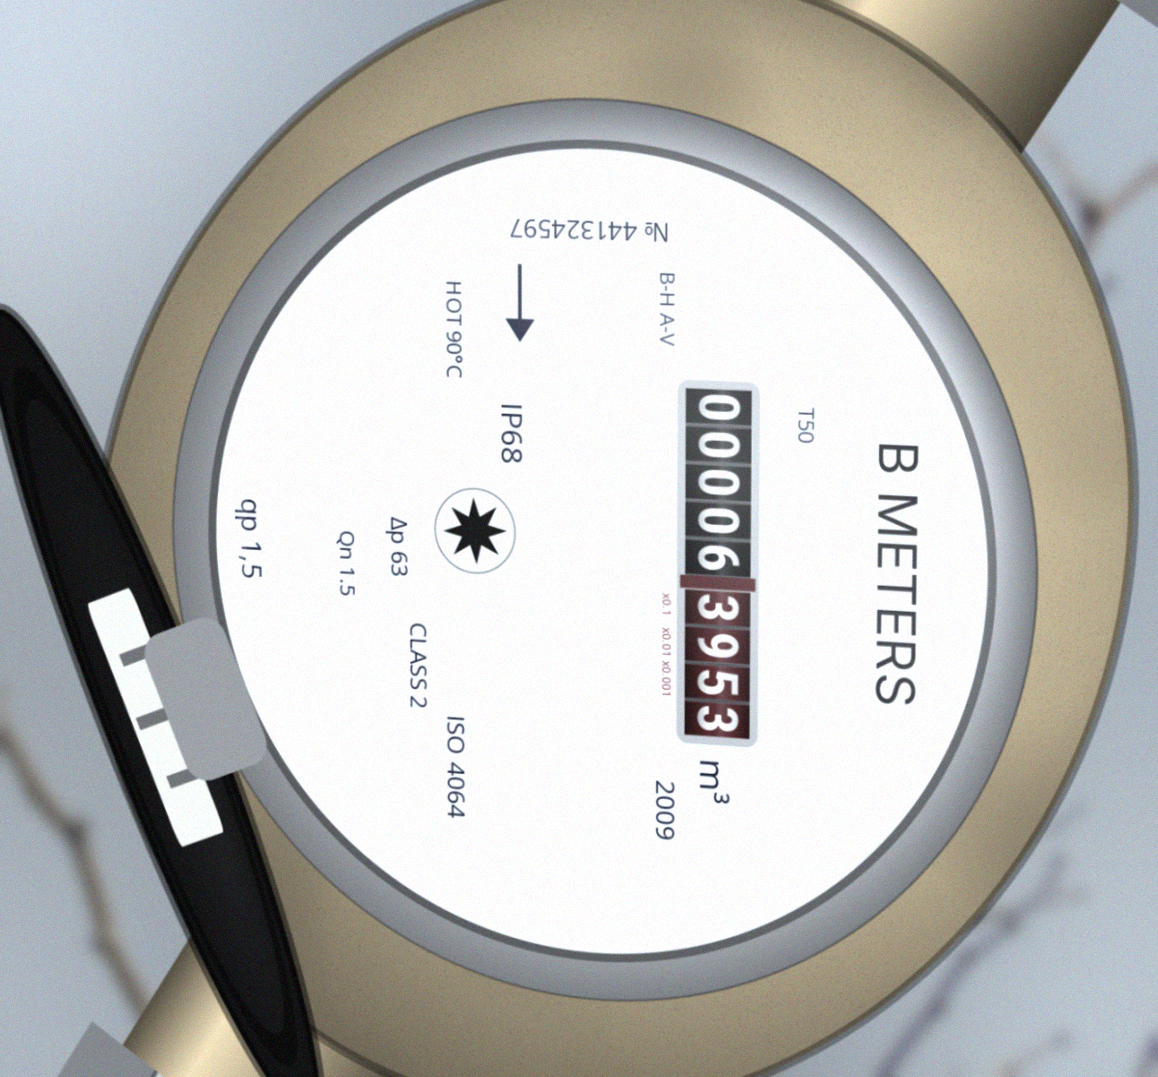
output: 6.3953 m³
